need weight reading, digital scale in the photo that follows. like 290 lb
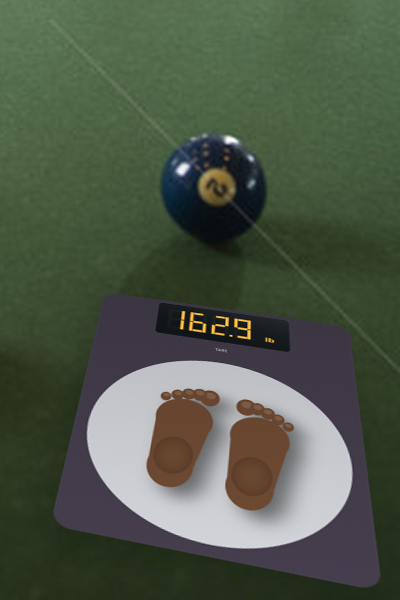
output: 162.9 lb
